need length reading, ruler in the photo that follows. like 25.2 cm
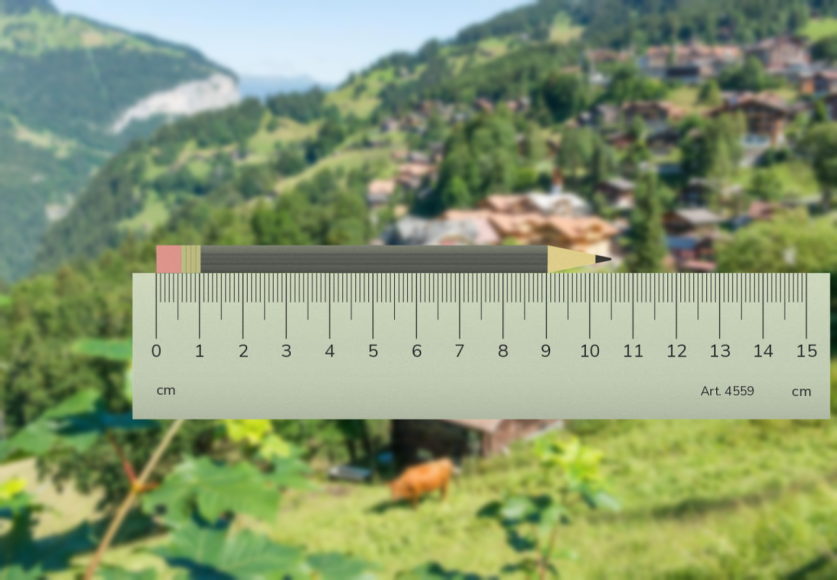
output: 10.5 cm
